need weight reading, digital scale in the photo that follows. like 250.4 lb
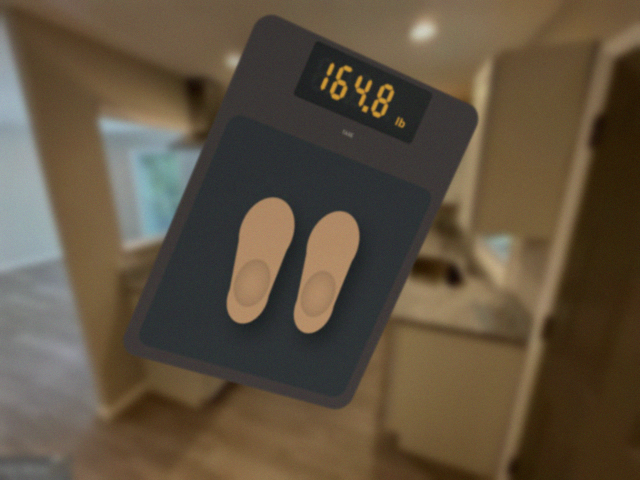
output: 164.8 lb
